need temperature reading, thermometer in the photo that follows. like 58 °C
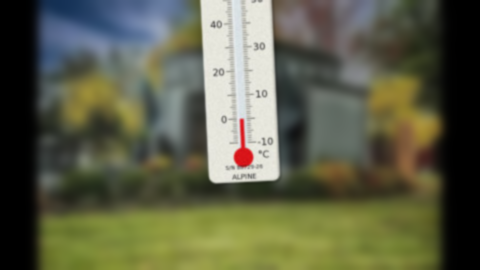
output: 0 °C
